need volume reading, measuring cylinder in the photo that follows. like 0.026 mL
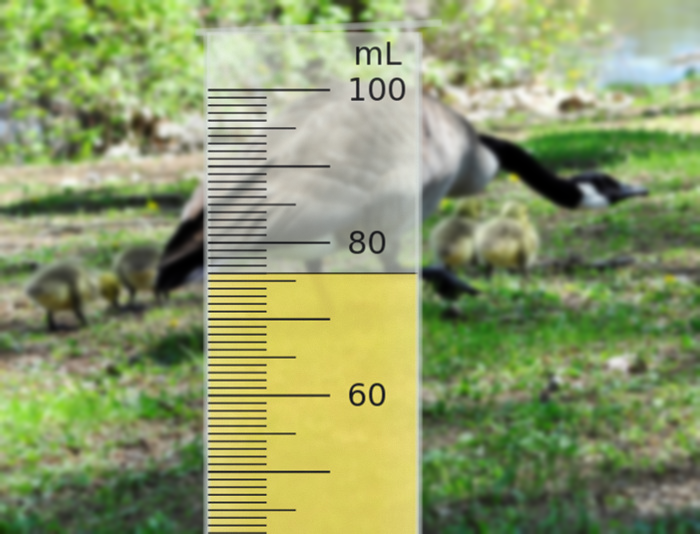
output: 76 mL
